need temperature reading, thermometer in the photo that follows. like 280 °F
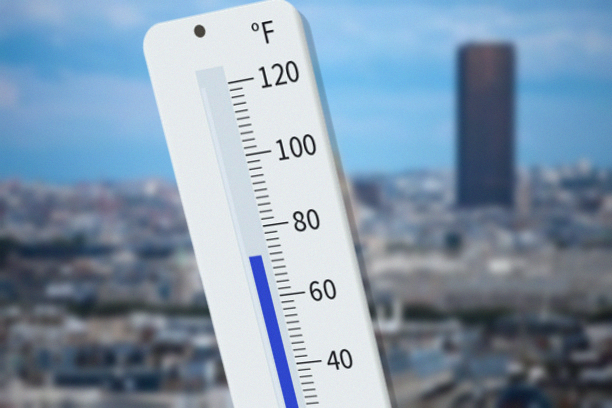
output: 72 °F
